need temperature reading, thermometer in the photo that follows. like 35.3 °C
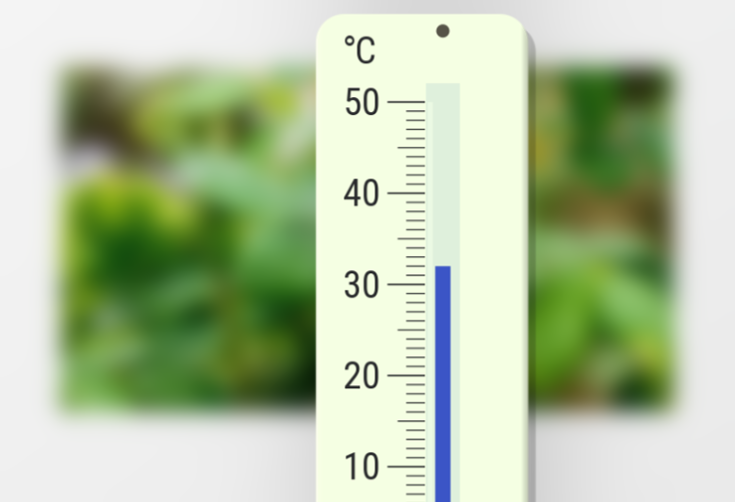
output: 32 °C
